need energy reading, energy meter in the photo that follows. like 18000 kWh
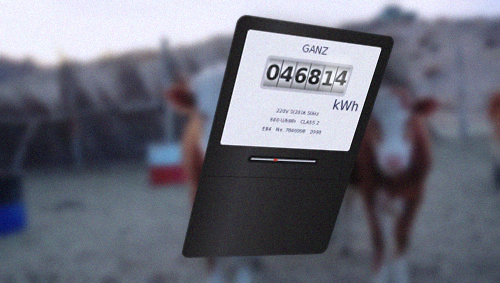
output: 46814 kWh
